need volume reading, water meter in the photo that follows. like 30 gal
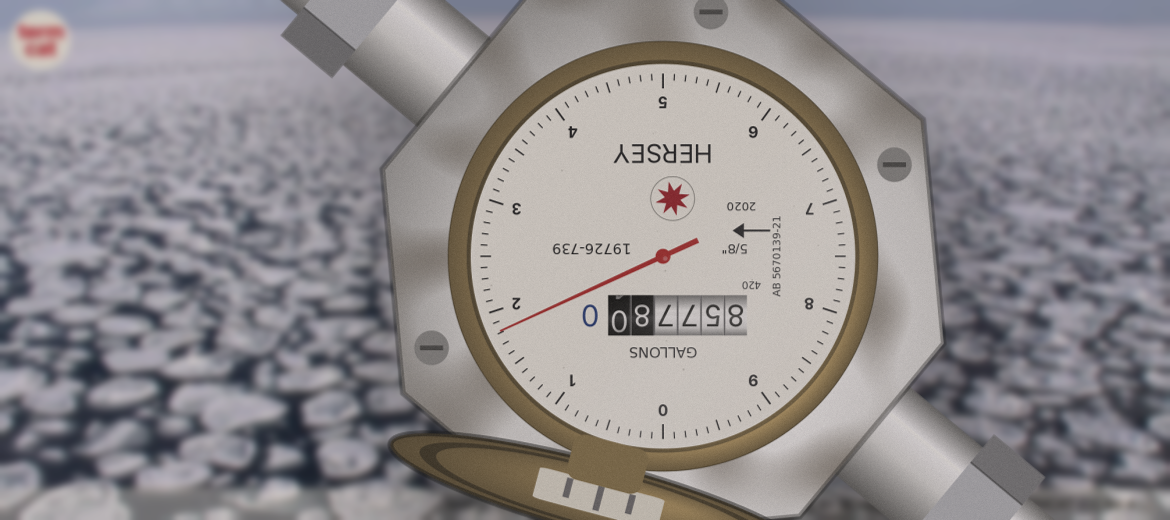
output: 8577801.8 gal
